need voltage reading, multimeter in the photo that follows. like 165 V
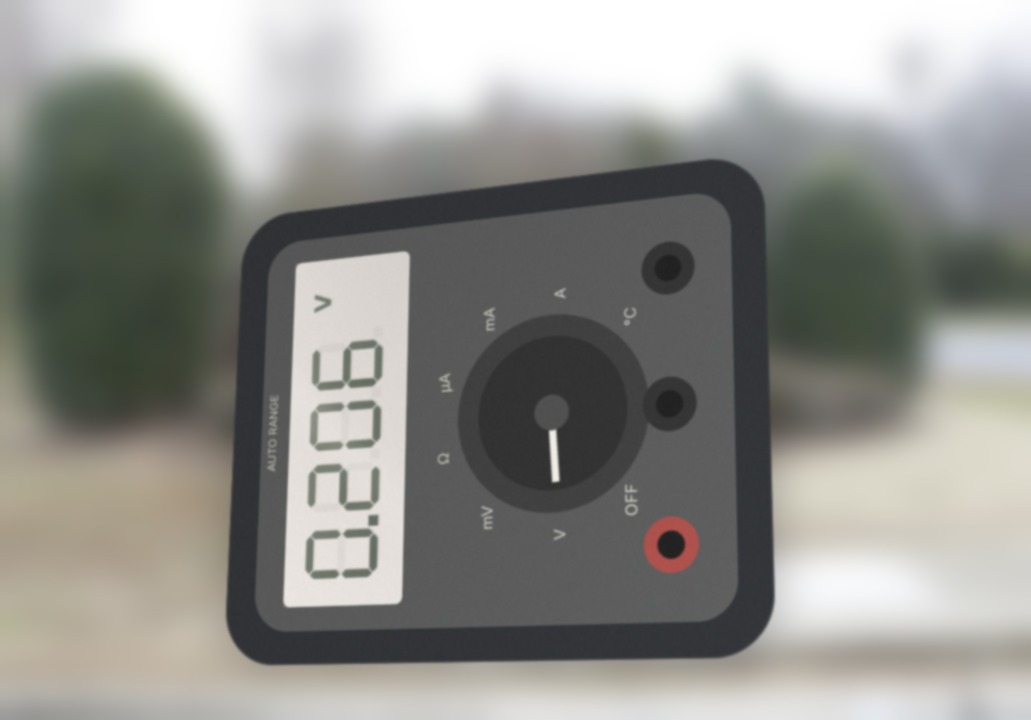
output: 0.206 V
